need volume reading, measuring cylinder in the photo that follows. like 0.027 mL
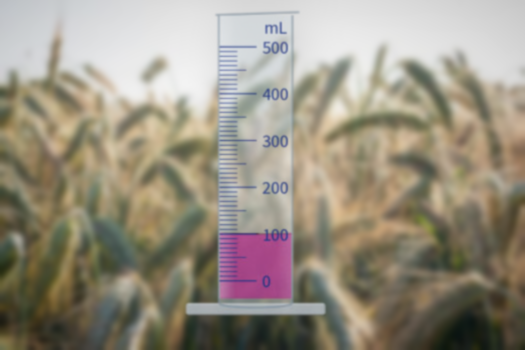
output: 100 mL
